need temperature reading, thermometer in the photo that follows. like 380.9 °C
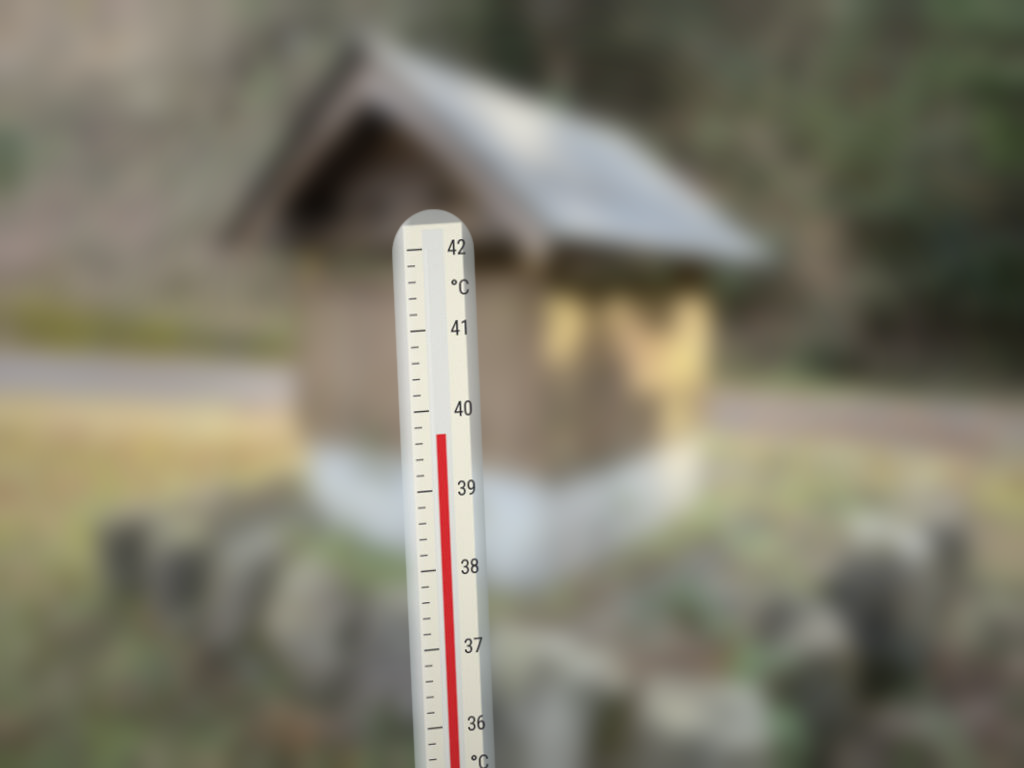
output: 39.7 °C
